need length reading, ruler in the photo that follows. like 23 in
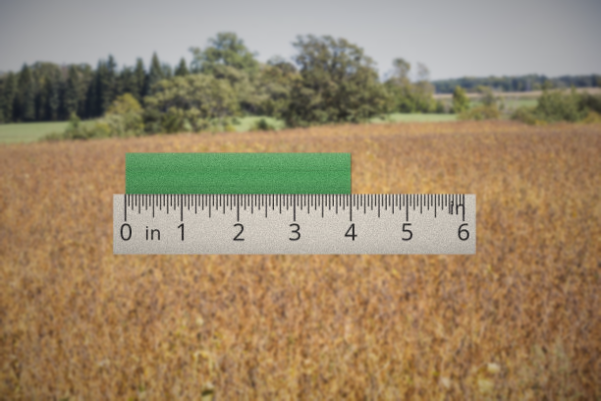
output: 4 in
